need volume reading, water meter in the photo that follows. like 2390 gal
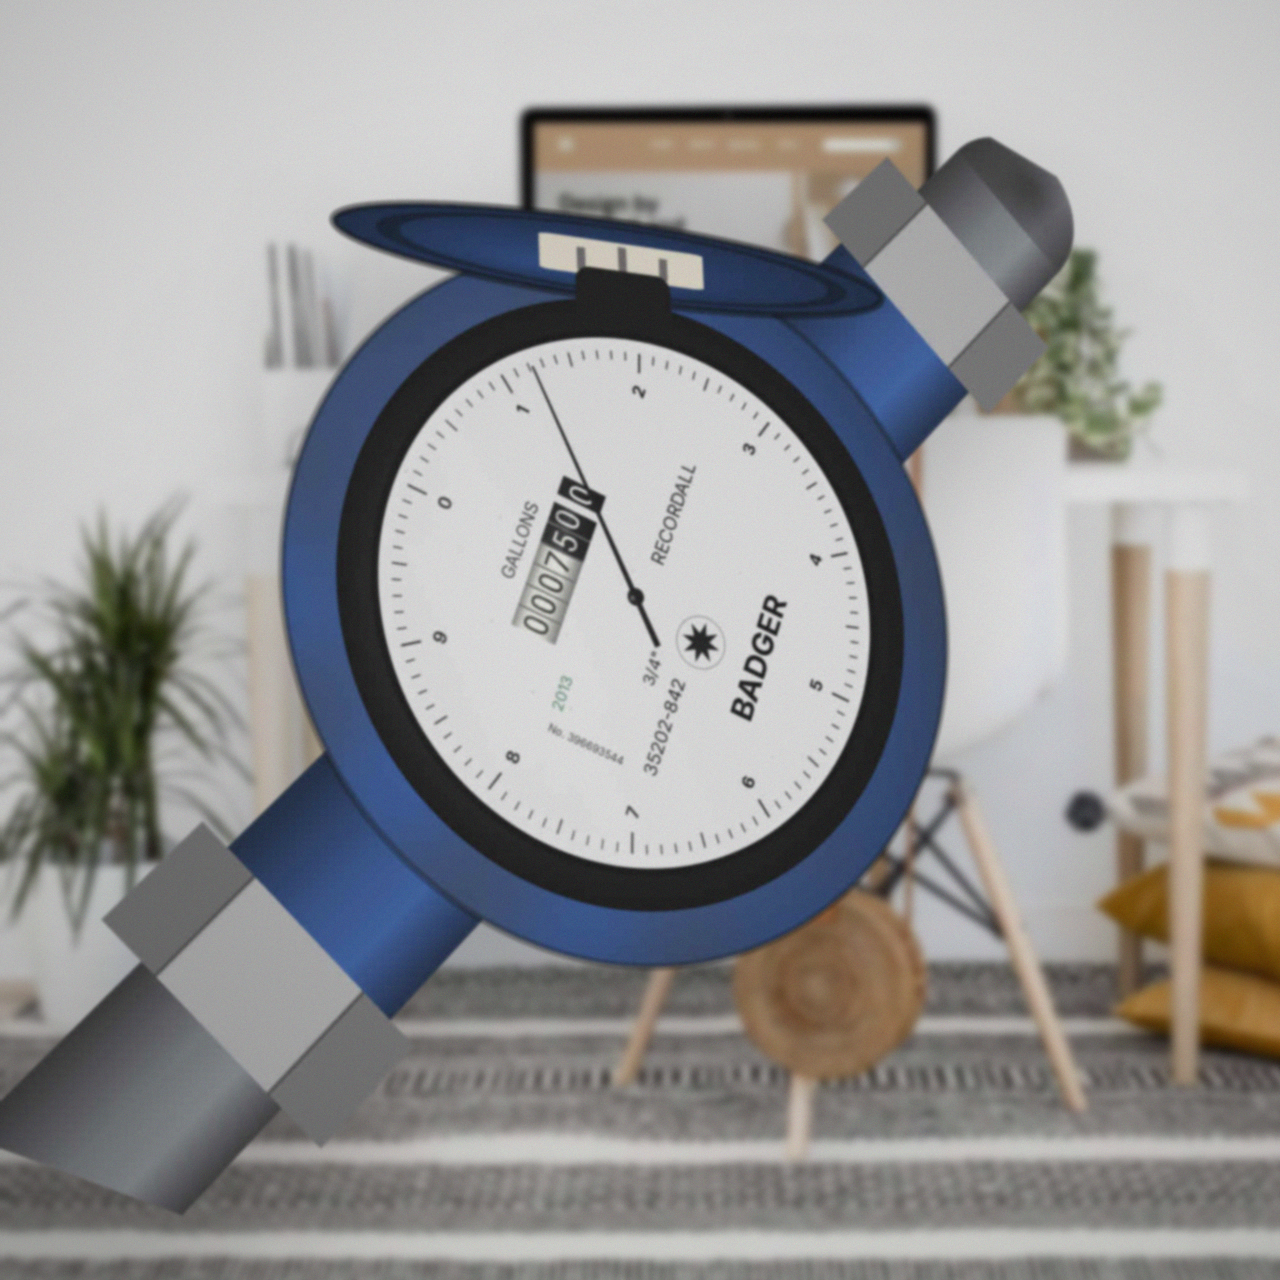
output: 7501.2 gal
